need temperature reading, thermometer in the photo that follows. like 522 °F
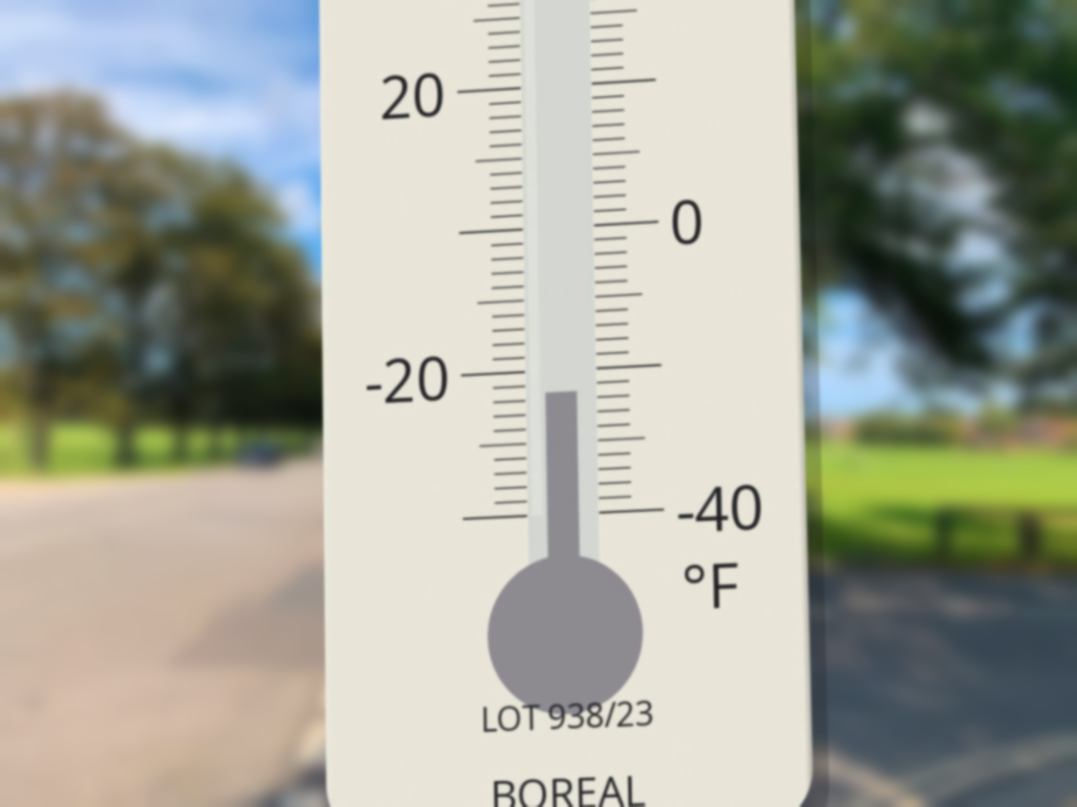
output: -23 °F
